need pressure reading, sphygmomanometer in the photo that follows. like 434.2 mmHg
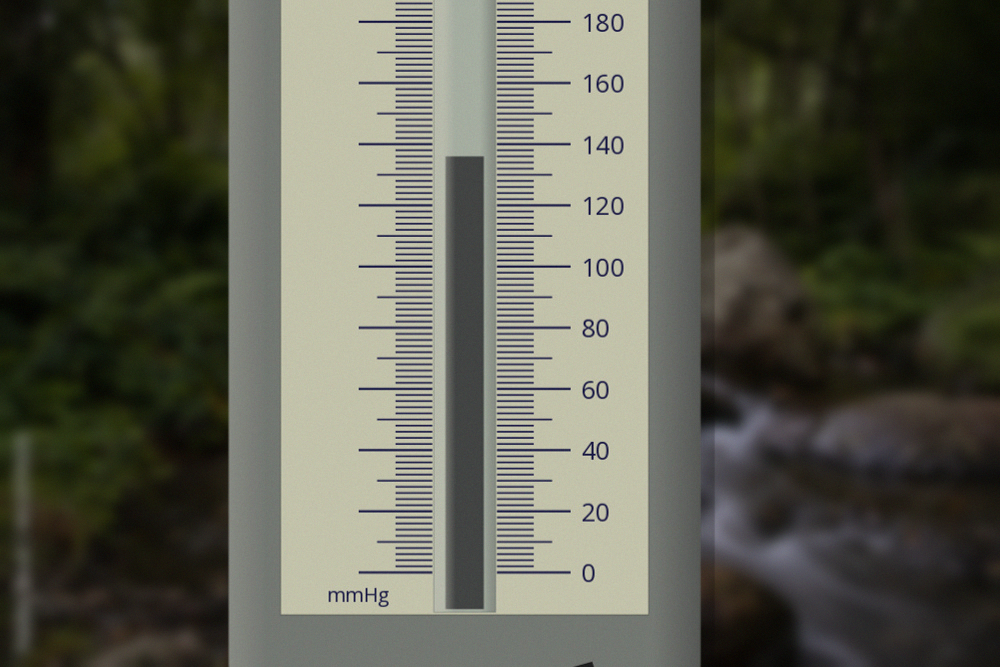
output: 136 mmHg
